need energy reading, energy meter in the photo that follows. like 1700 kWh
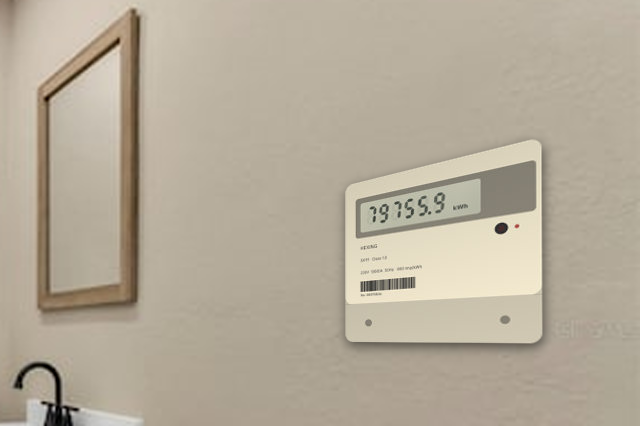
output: 79755.9 kWh
